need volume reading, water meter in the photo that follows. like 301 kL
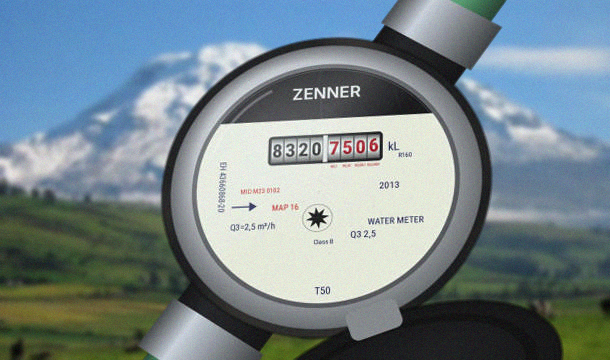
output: 8320.7506 kL
